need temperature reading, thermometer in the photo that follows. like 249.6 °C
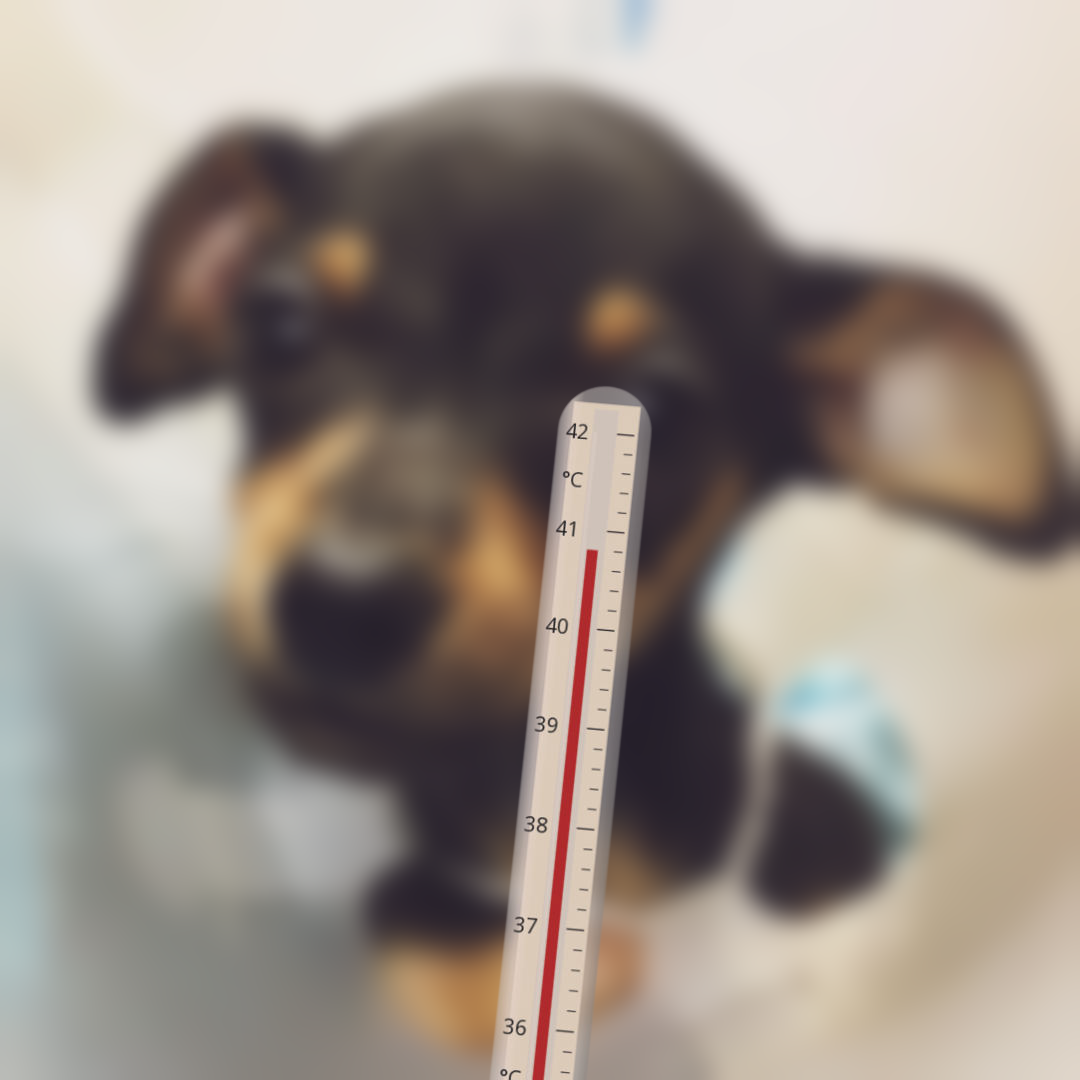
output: 40.8 °C
